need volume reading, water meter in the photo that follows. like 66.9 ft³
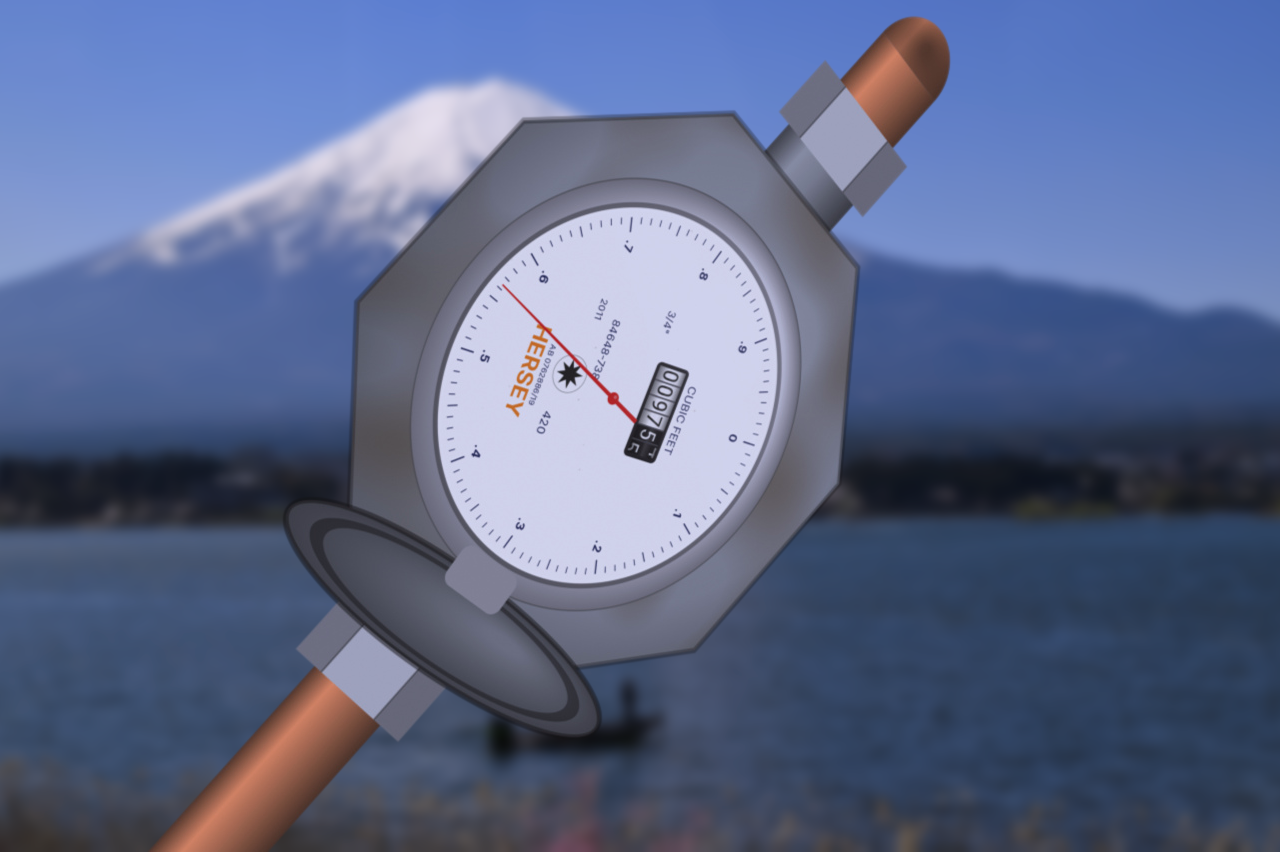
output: 9754.56 ft³
